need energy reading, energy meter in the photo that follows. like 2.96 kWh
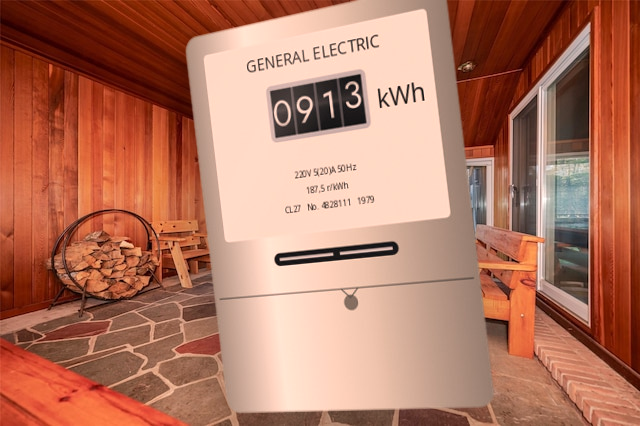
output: 913 kWh
